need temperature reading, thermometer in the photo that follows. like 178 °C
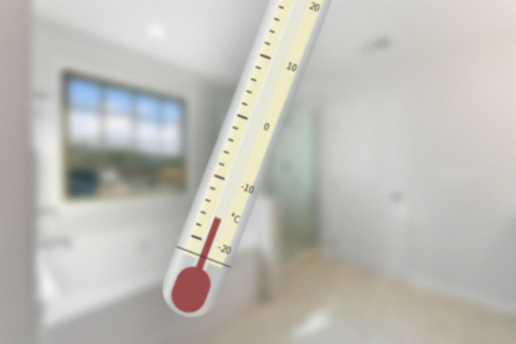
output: -16 °C
